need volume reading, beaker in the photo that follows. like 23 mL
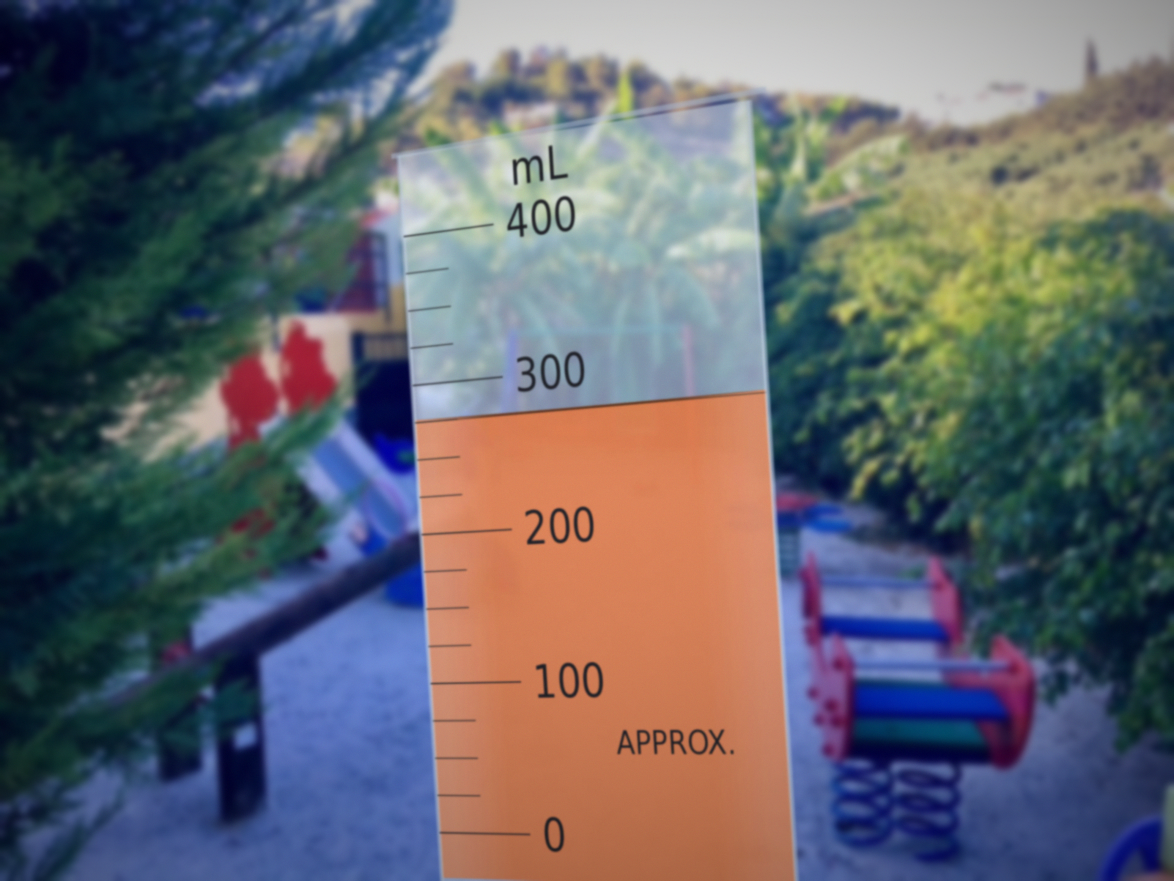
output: 275 mL
